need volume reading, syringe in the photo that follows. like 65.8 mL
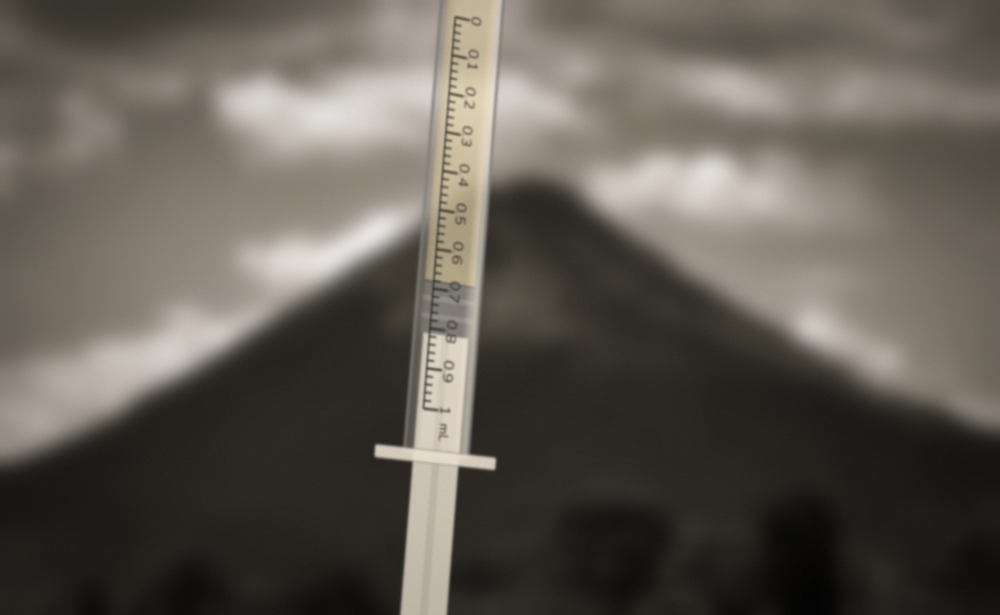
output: 0.68 mL
